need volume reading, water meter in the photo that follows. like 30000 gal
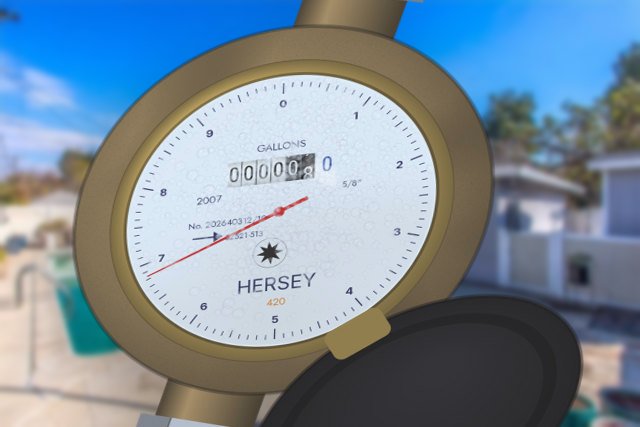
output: 76.8 gal
